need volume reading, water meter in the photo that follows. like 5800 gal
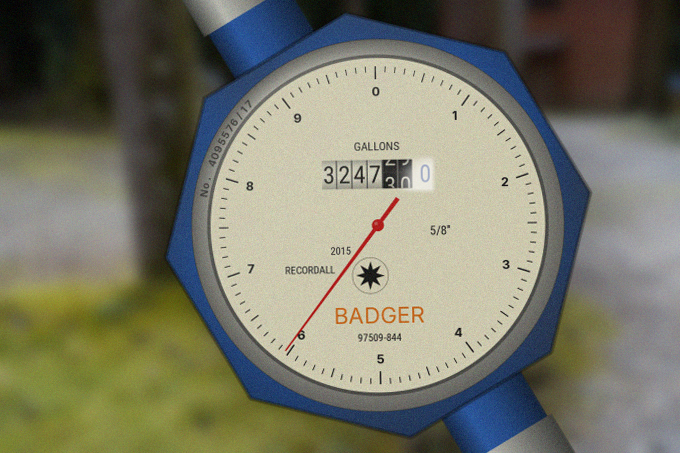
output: 3247296.0 gal
